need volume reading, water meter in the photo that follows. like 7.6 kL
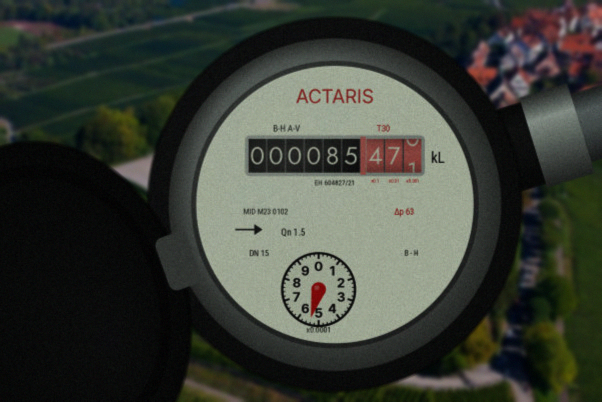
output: 85.4705 kL
